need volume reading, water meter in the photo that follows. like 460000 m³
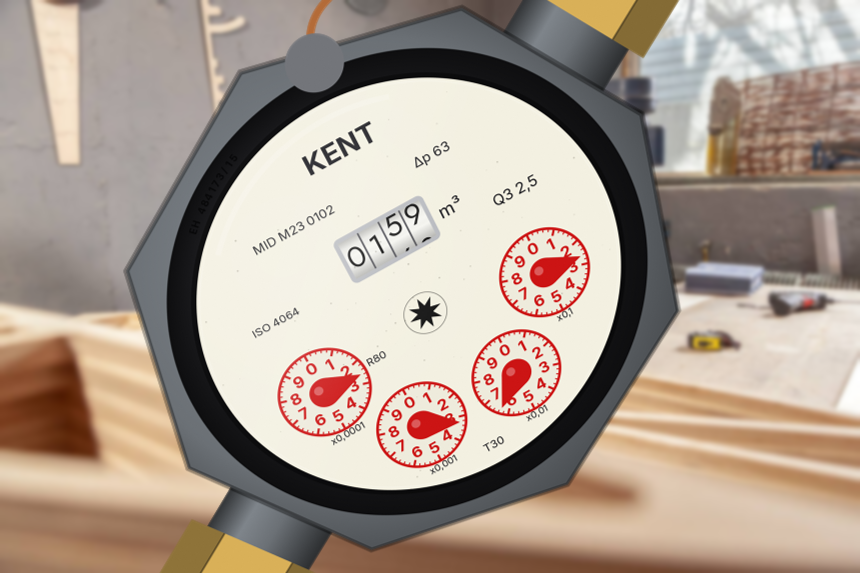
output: 159.2632 m³
